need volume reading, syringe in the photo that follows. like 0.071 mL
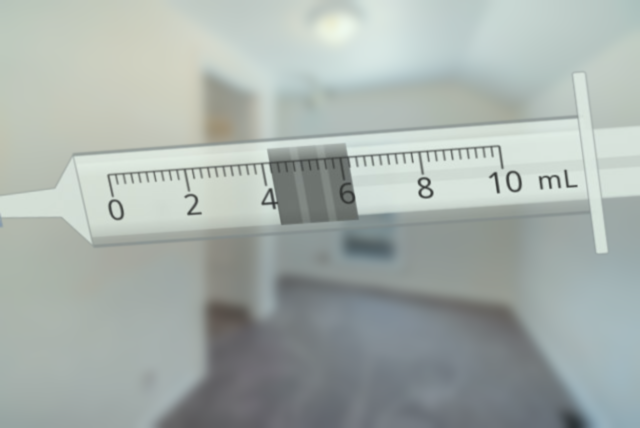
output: 4.2 mL
